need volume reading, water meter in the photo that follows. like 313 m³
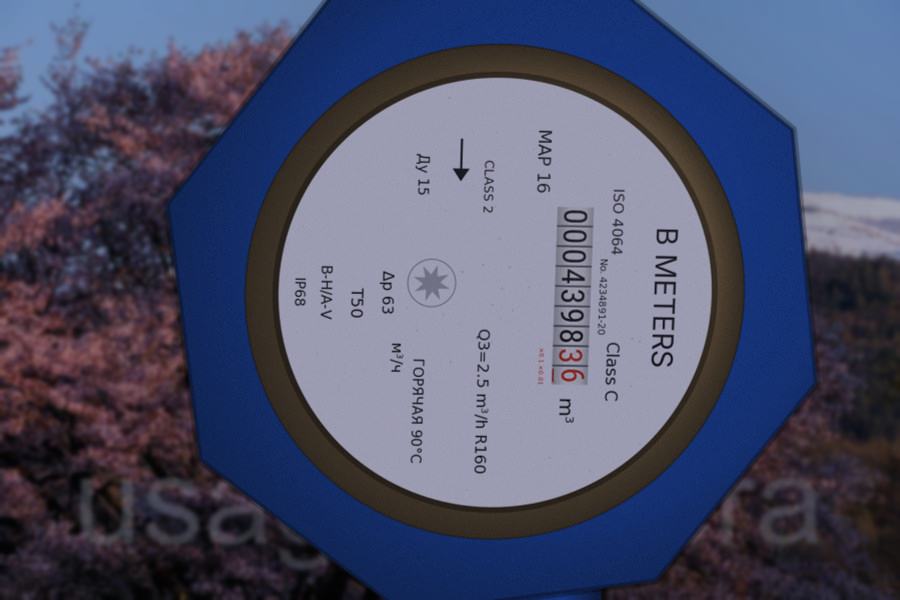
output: 4398.36 m³
